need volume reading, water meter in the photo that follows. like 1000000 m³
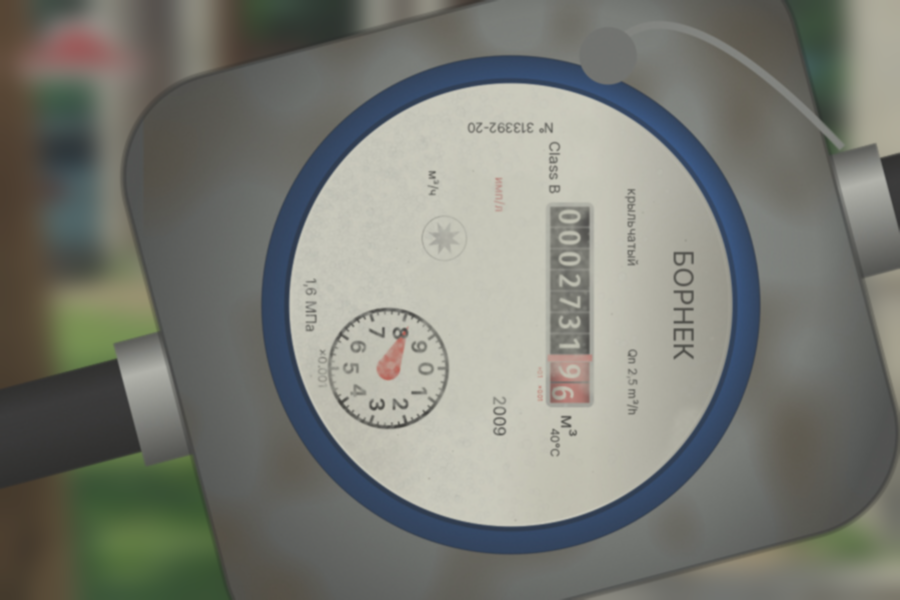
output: 2731.958 m³
